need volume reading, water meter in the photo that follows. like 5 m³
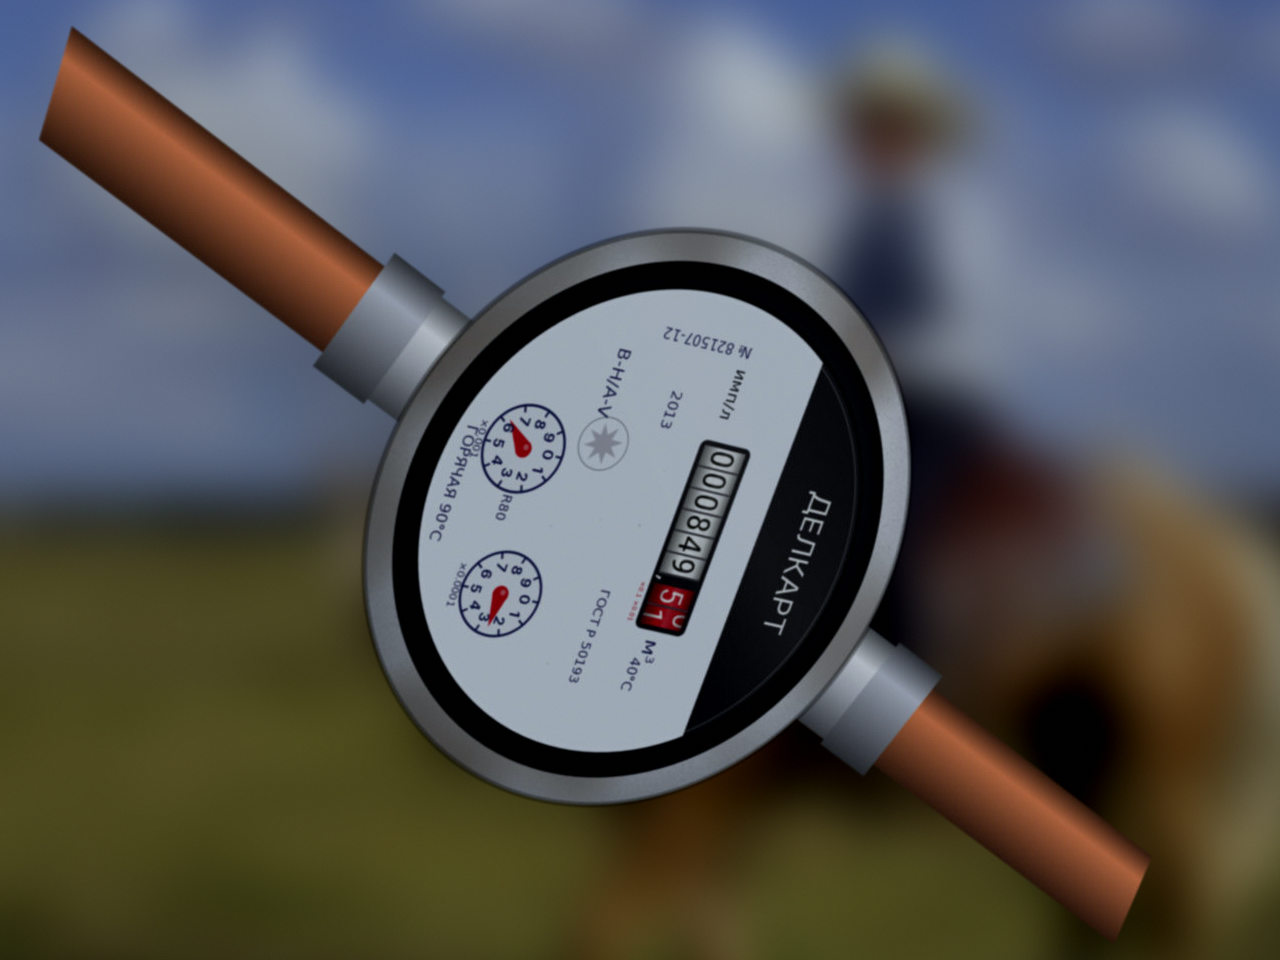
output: 849.5062 m³
